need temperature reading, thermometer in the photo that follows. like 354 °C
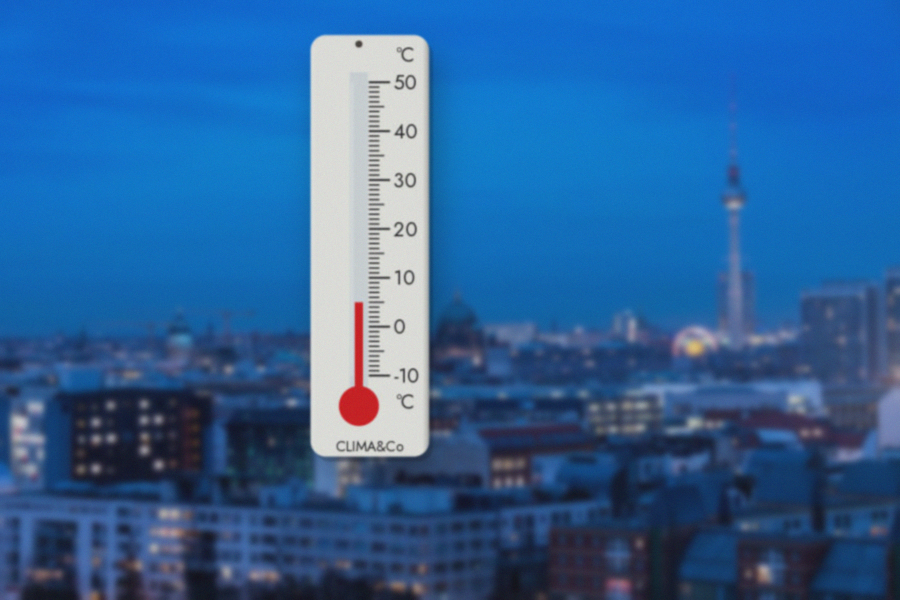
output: 5 °C
